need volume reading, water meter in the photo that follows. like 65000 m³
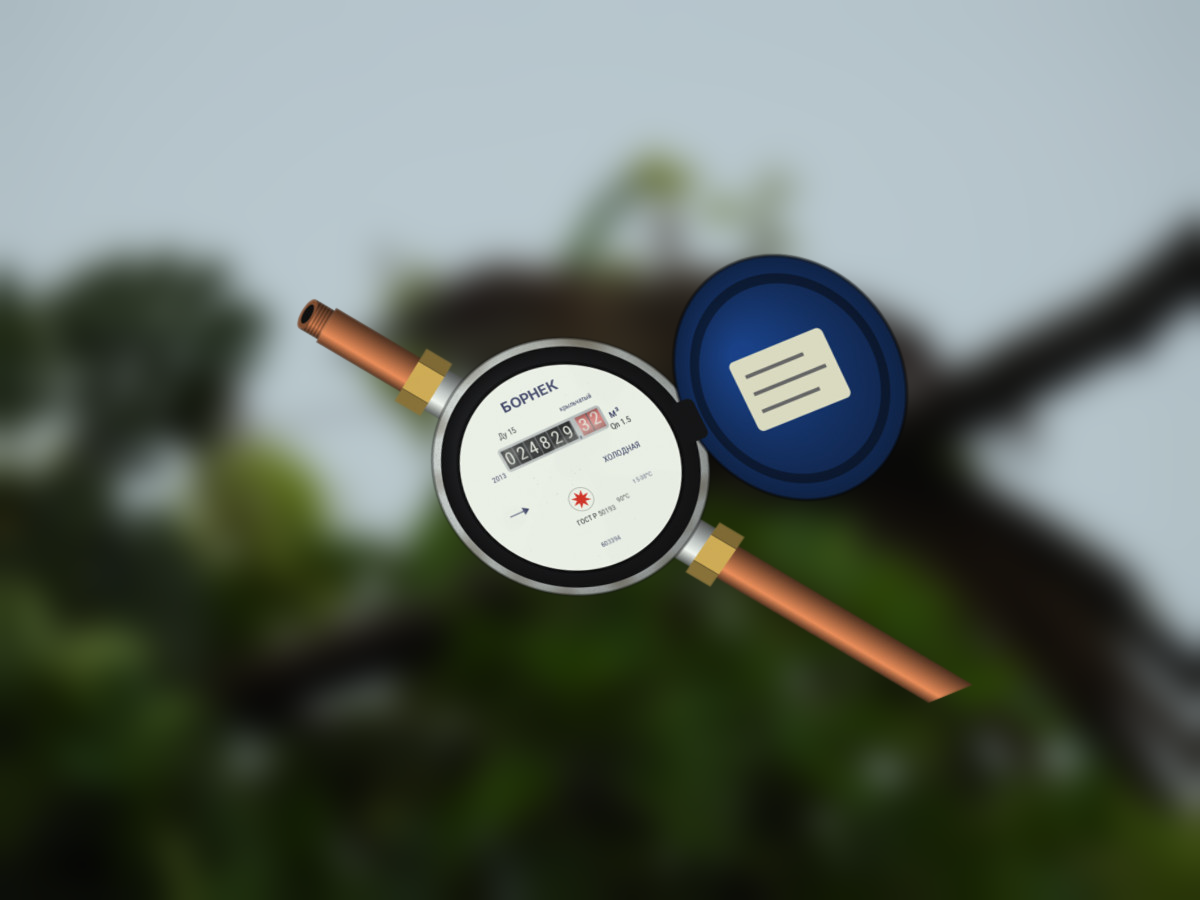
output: 24829.32 m³
